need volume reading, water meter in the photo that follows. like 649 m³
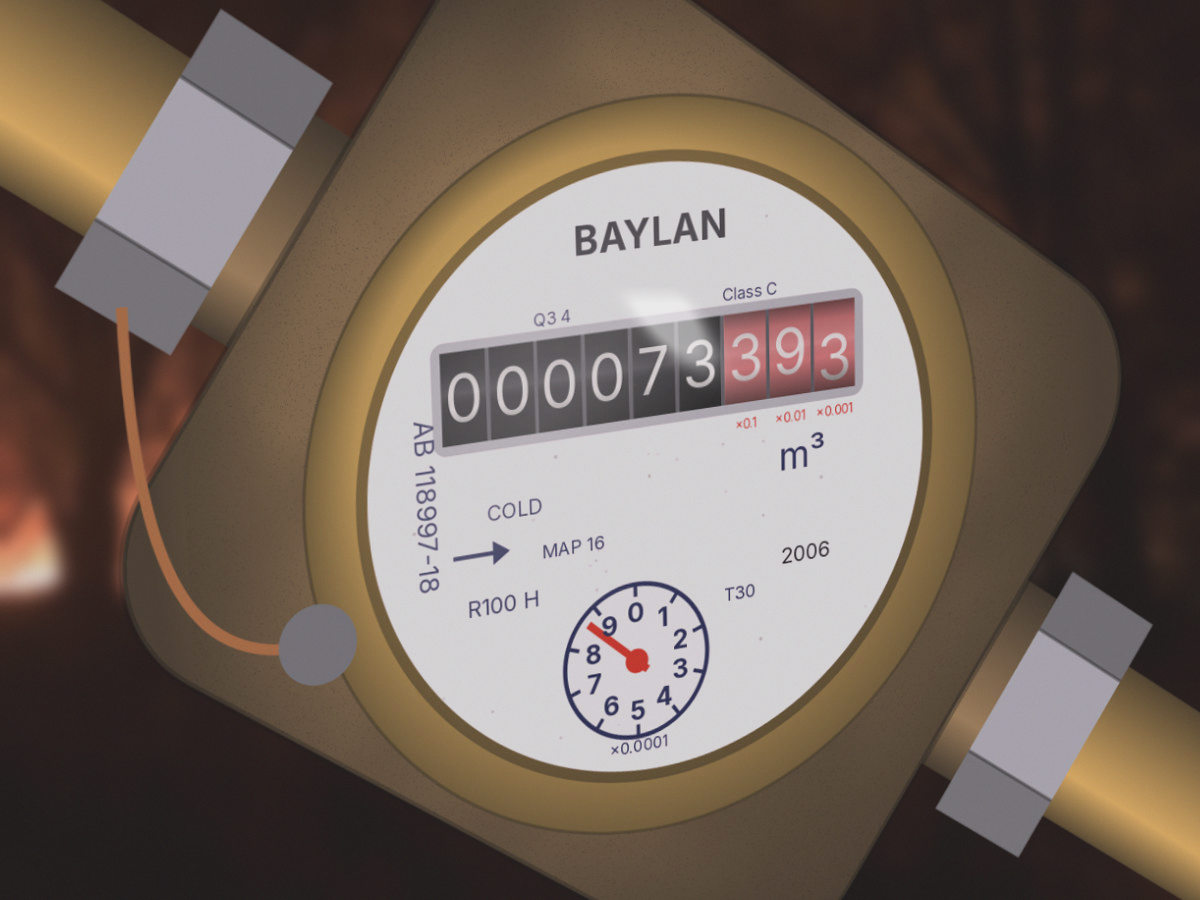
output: 73.3928 m³
